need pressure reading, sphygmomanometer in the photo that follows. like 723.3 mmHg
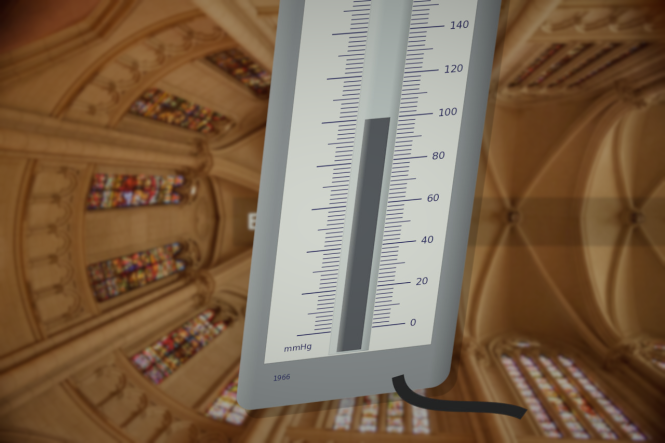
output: 100 mmHg
